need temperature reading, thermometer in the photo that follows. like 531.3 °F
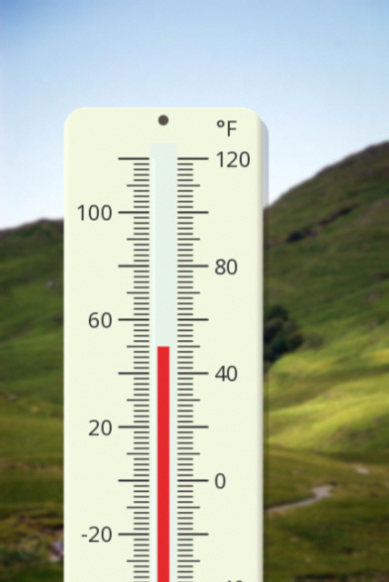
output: 50 °F
